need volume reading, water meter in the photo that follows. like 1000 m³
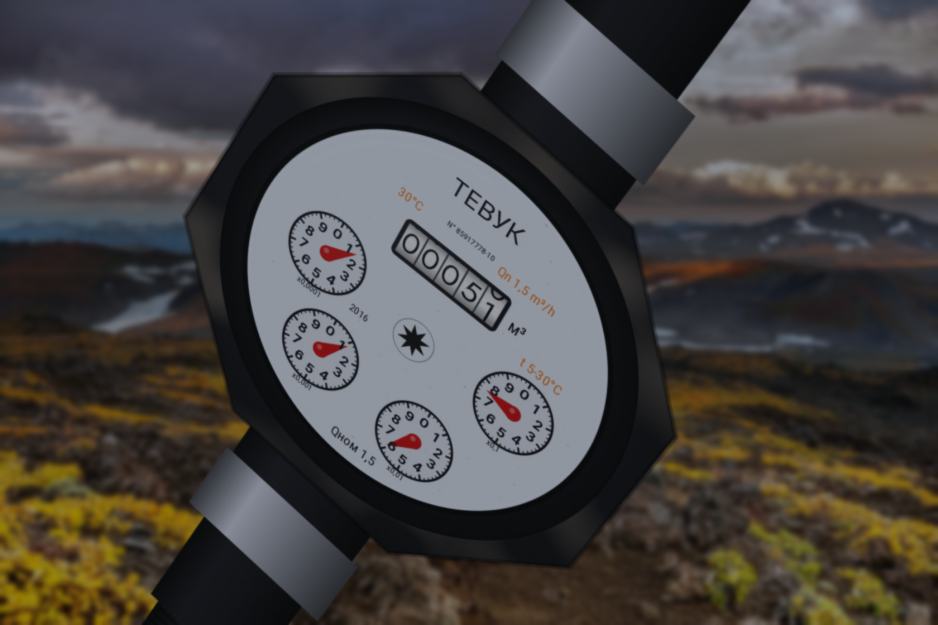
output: 50.7611 m³
